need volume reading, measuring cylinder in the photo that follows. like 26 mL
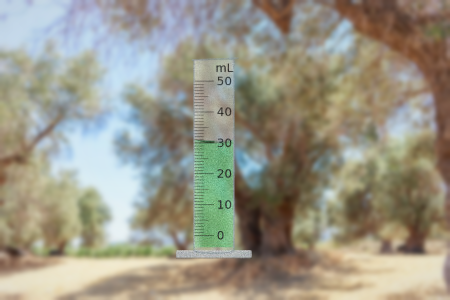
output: 30 mL
